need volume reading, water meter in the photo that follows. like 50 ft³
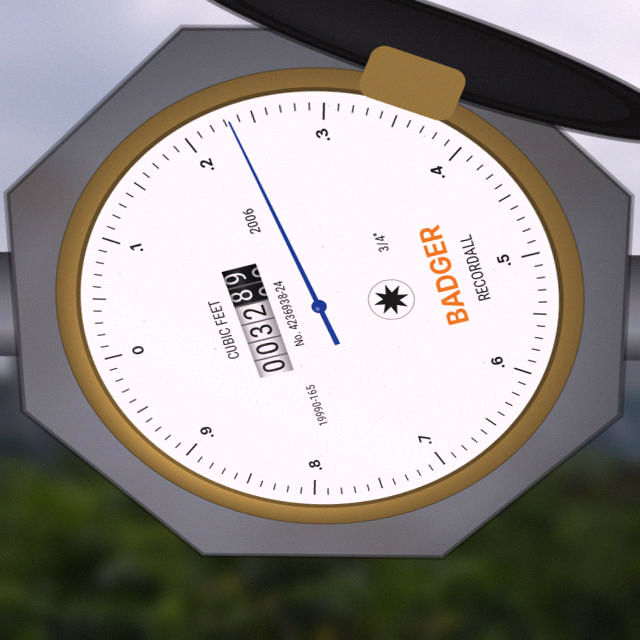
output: 3289.23 ft³
